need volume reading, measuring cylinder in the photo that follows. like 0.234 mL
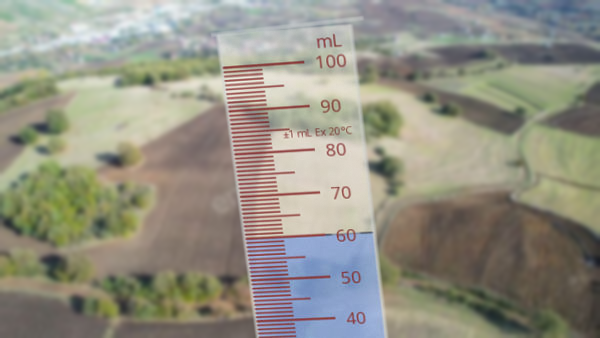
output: 60 mL
